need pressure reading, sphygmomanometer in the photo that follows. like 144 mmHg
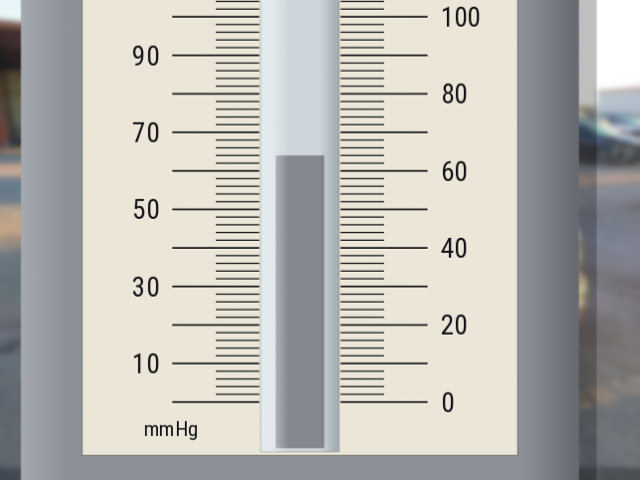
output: 64 mmHg
